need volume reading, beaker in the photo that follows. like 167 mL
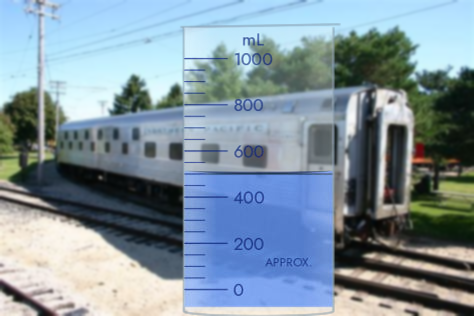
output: 500 mL
